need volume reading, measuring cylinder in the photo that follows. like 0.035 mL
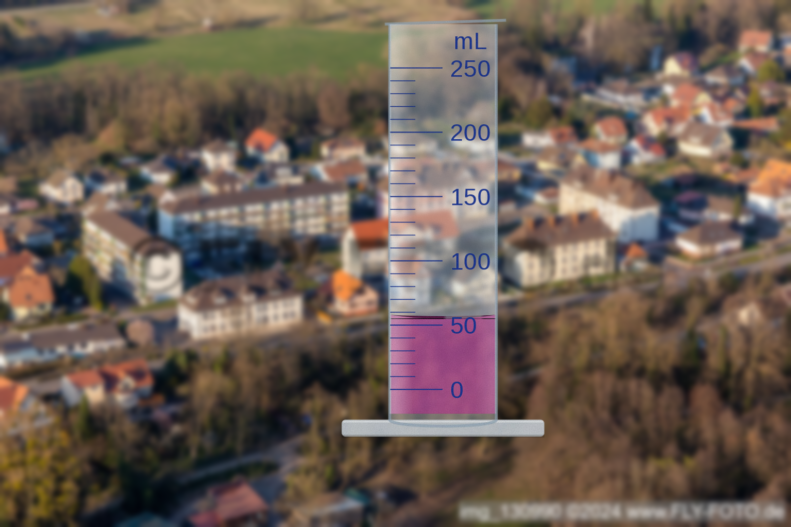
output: 55 mL
